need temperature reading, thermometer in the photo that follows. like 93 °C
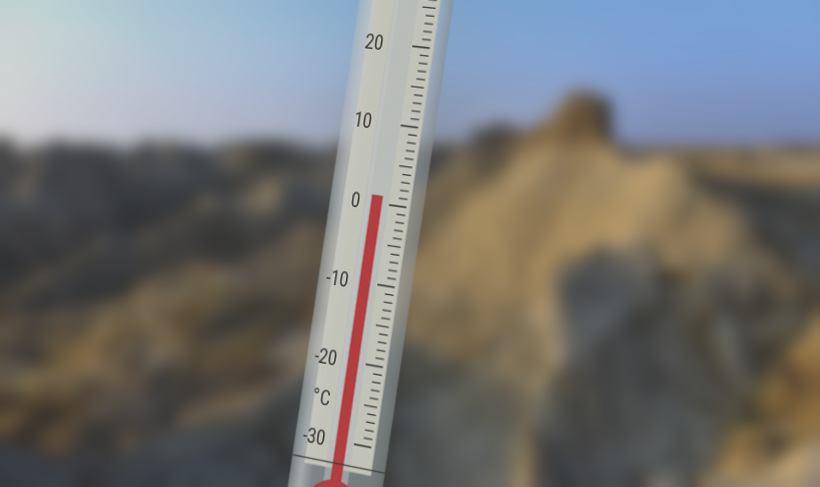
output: 1 °C
